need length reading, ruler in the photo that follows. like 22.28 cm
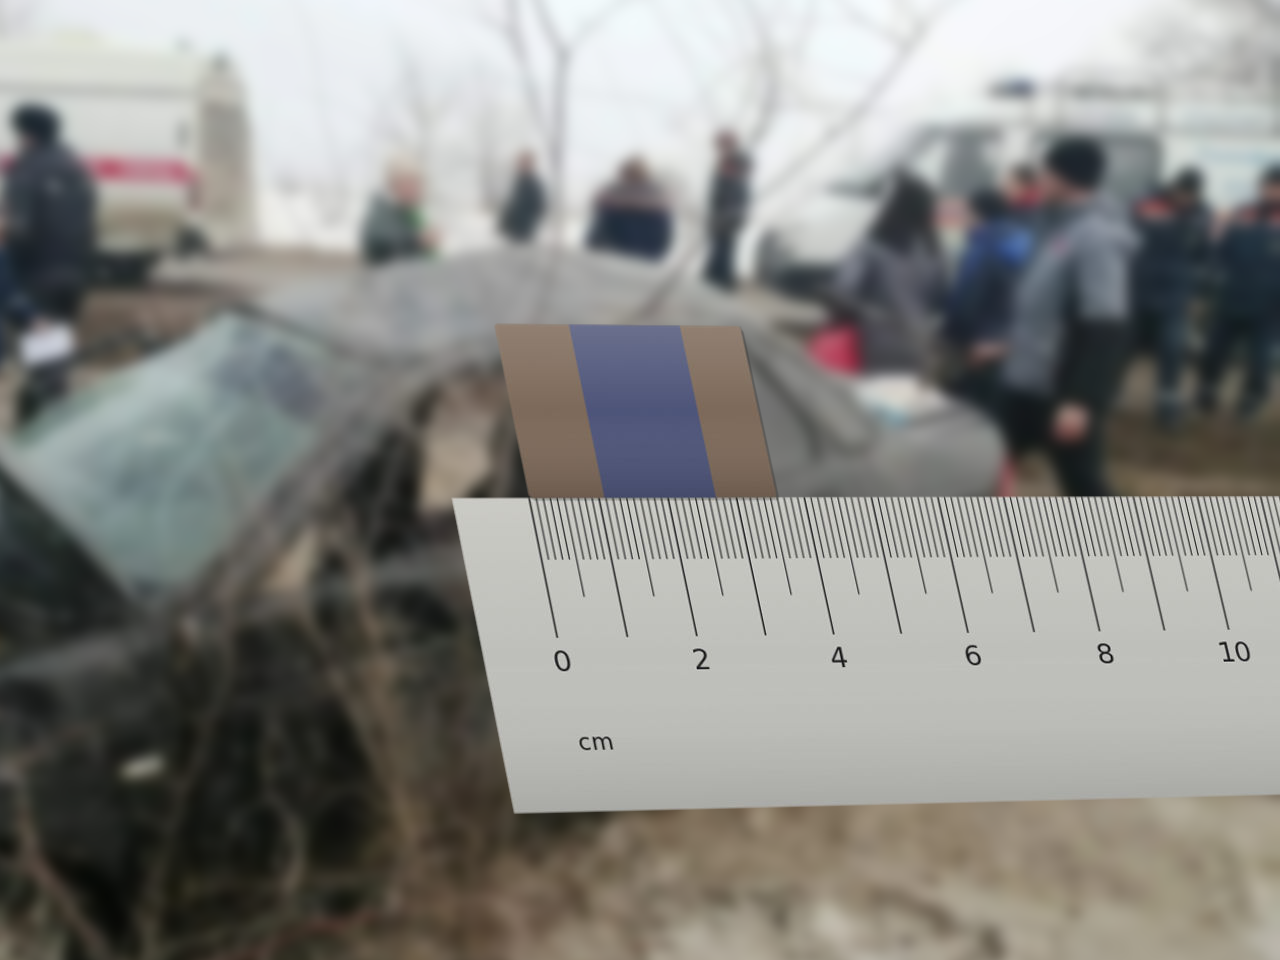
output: 3.6 cm
